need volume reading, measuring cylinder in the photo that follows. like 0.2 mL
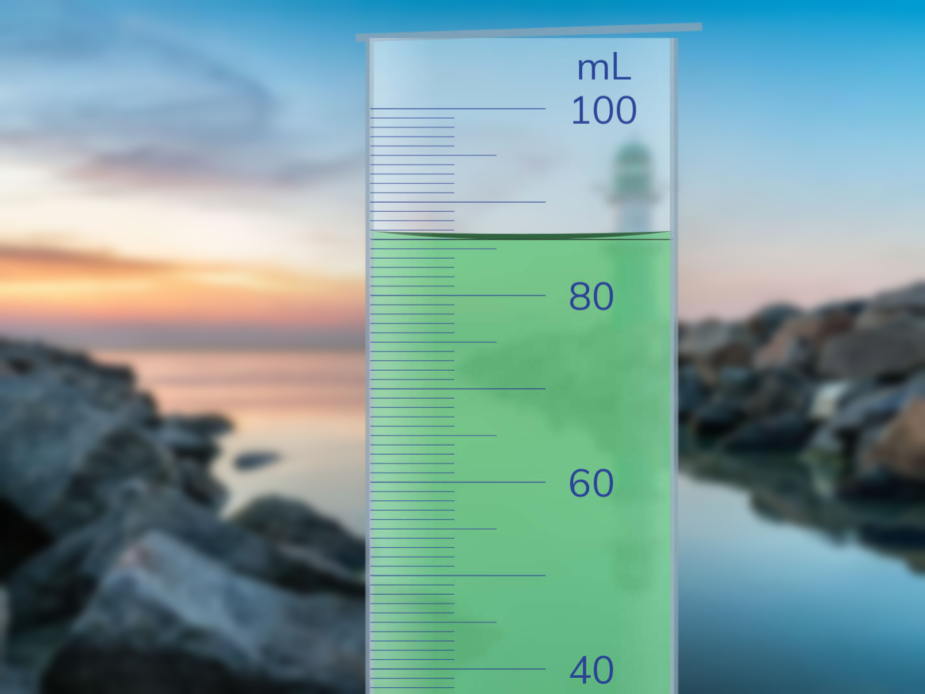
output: 86 mL
